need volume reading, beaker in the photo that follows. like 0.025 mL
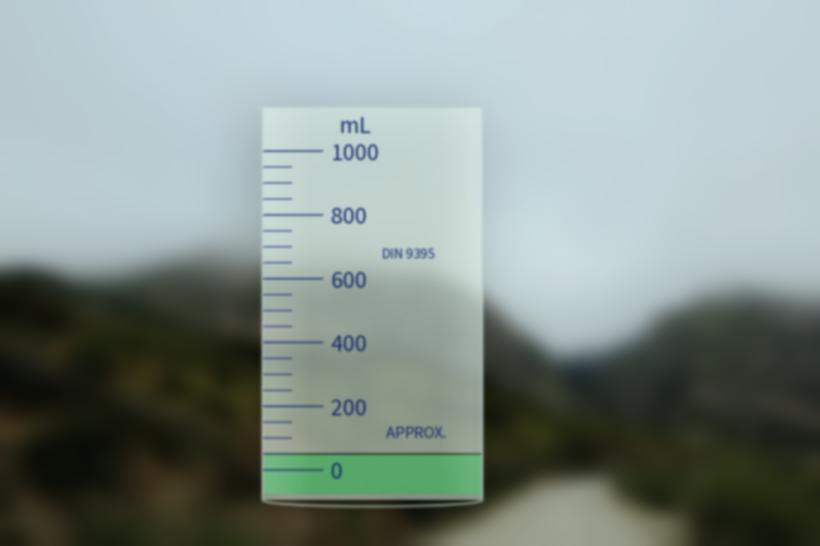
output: 50 mL
